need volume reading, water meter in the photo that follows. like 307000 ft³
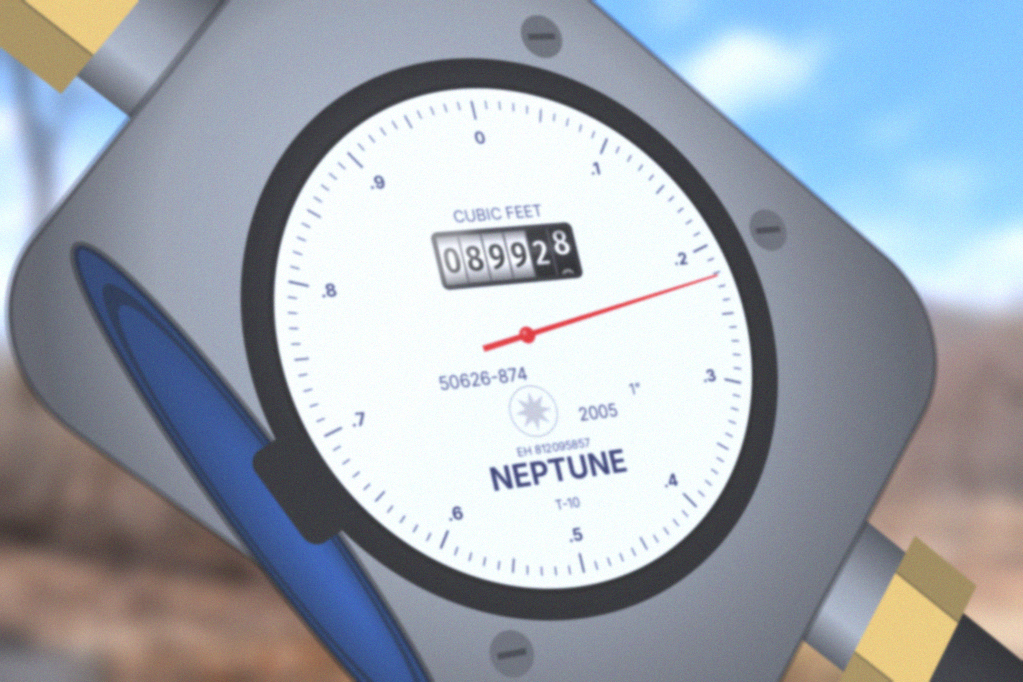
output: 89928.22 ft³
